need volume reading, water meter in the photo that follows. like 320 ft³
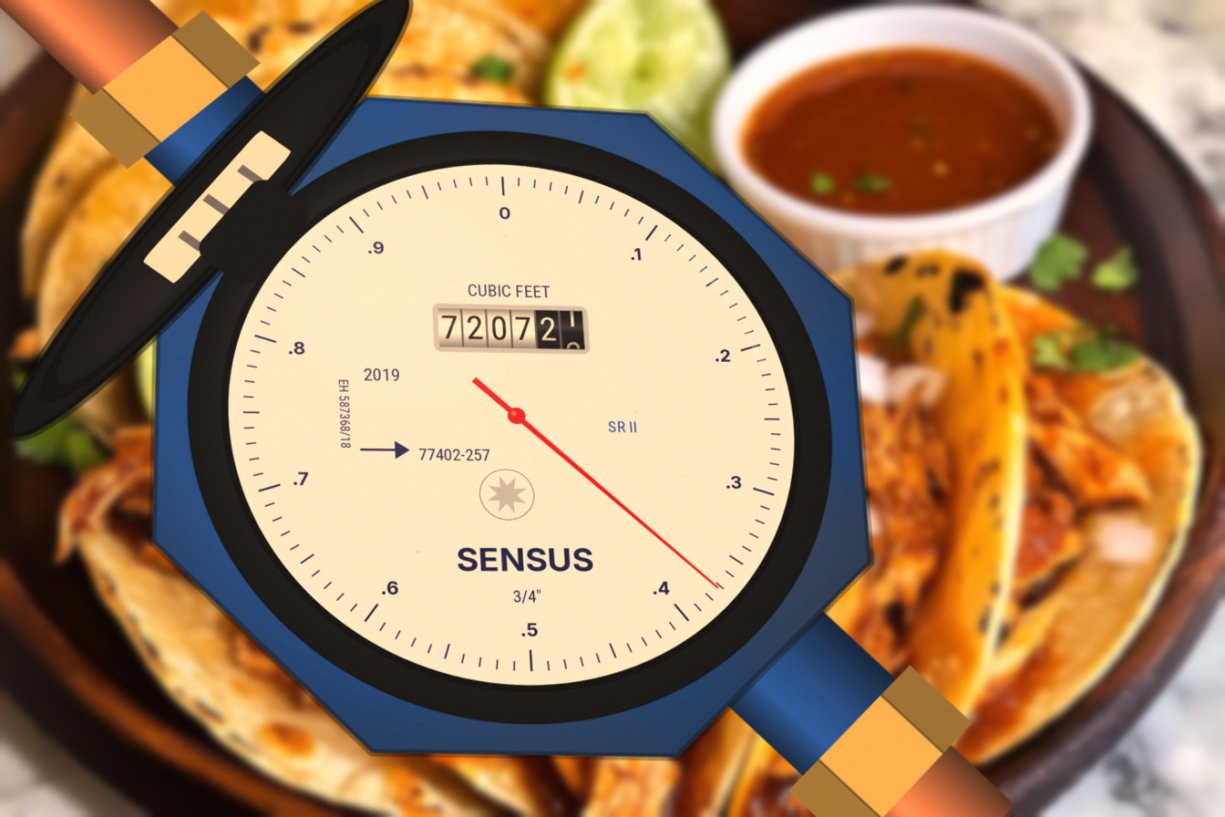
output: 720721.37 ft³
